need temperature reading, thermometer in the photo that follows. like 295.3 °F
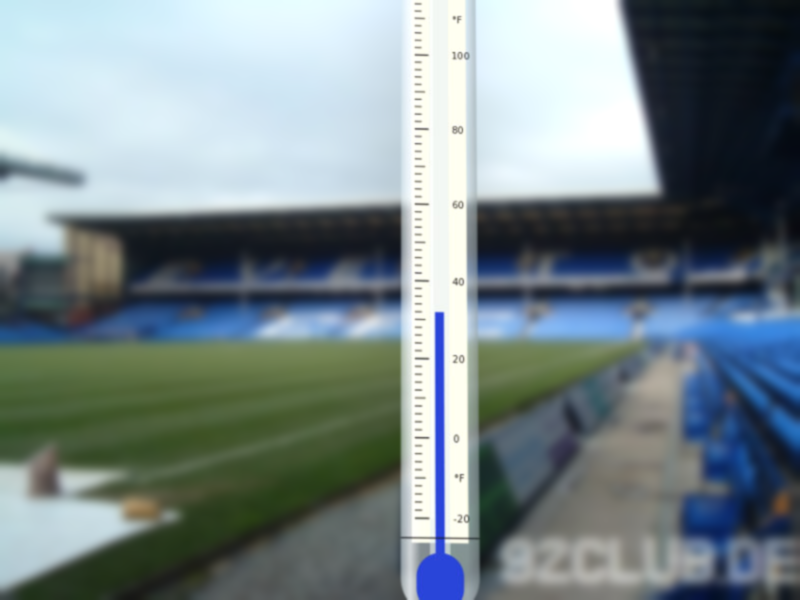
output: 32 °F
